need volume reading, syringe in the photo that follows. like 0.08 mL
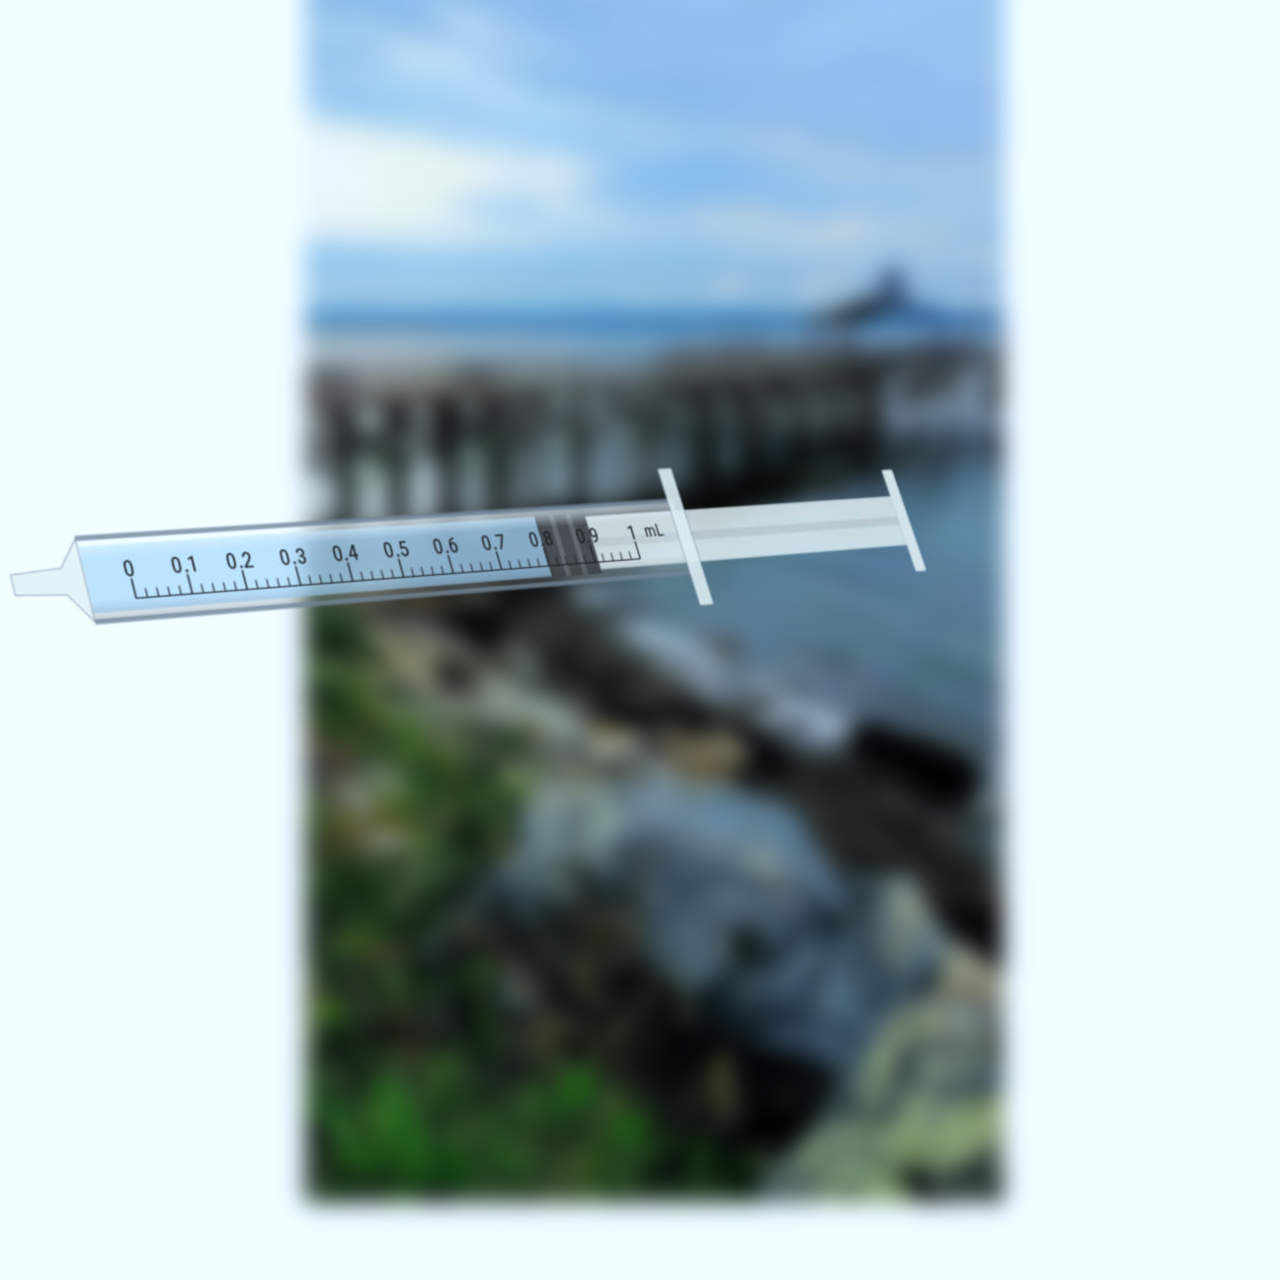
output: 0.8 mL
